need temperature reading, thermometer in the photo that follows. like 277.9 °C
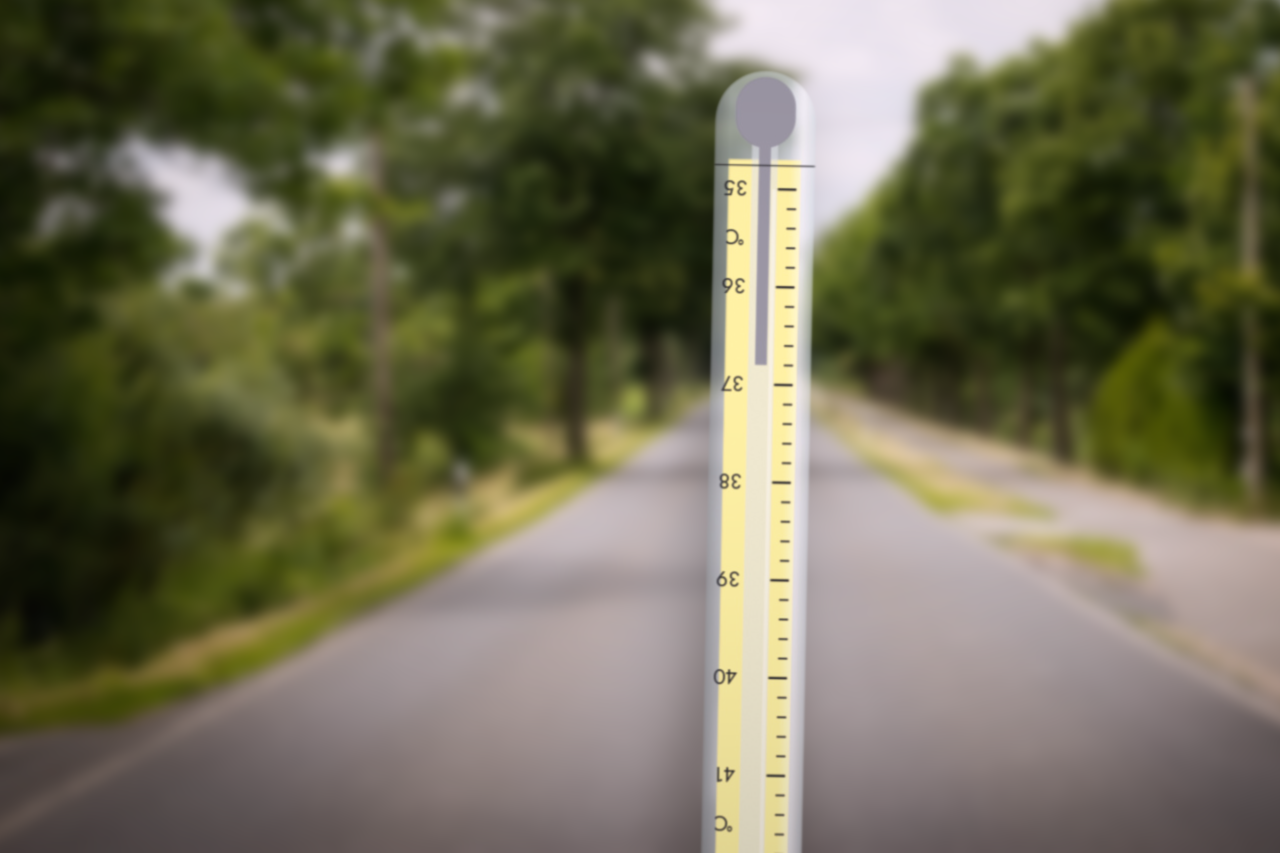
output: 36.8 °C
